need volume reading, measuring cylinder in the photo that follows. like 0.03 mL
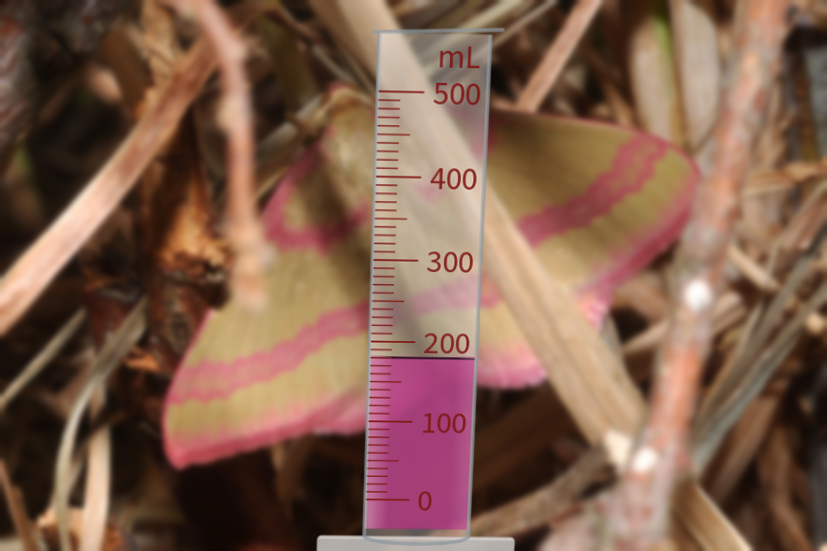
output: 180 mL
